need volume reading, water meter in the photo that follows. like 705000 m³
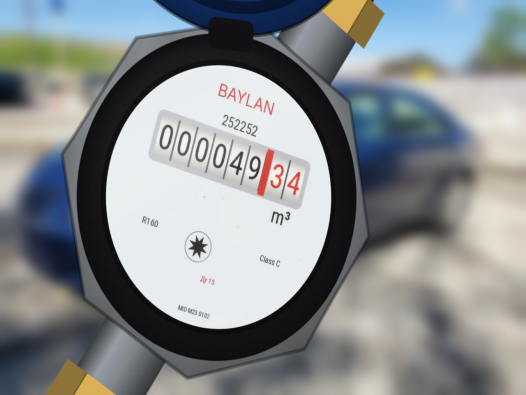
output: 49.34 m³
